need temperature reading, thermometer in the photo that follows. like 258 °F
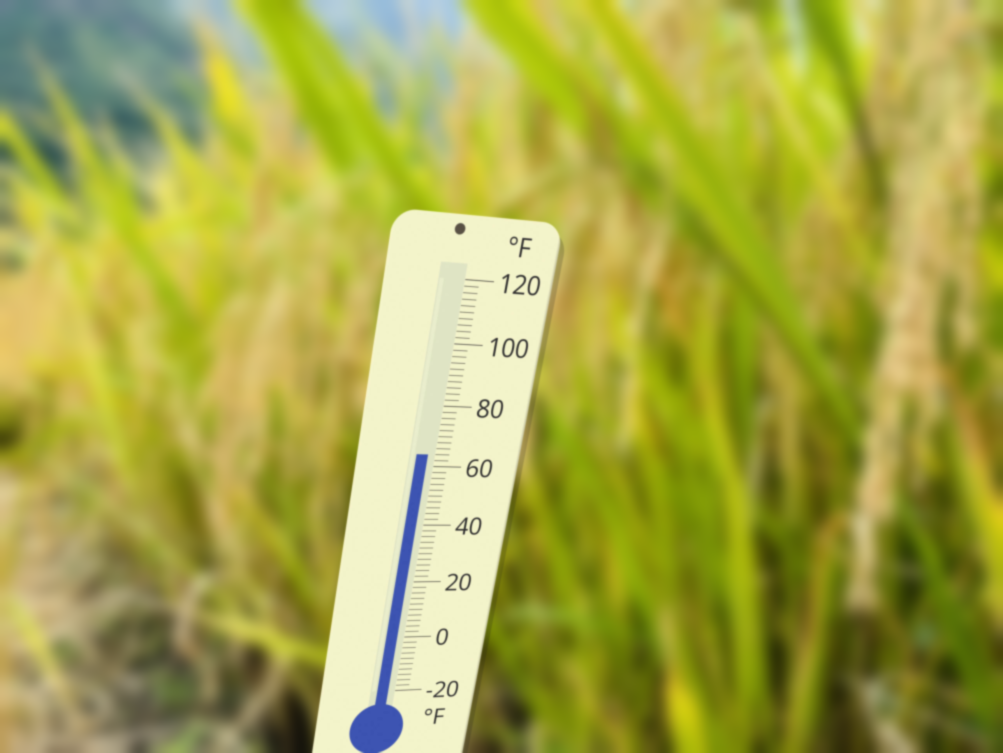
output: 64 °F
